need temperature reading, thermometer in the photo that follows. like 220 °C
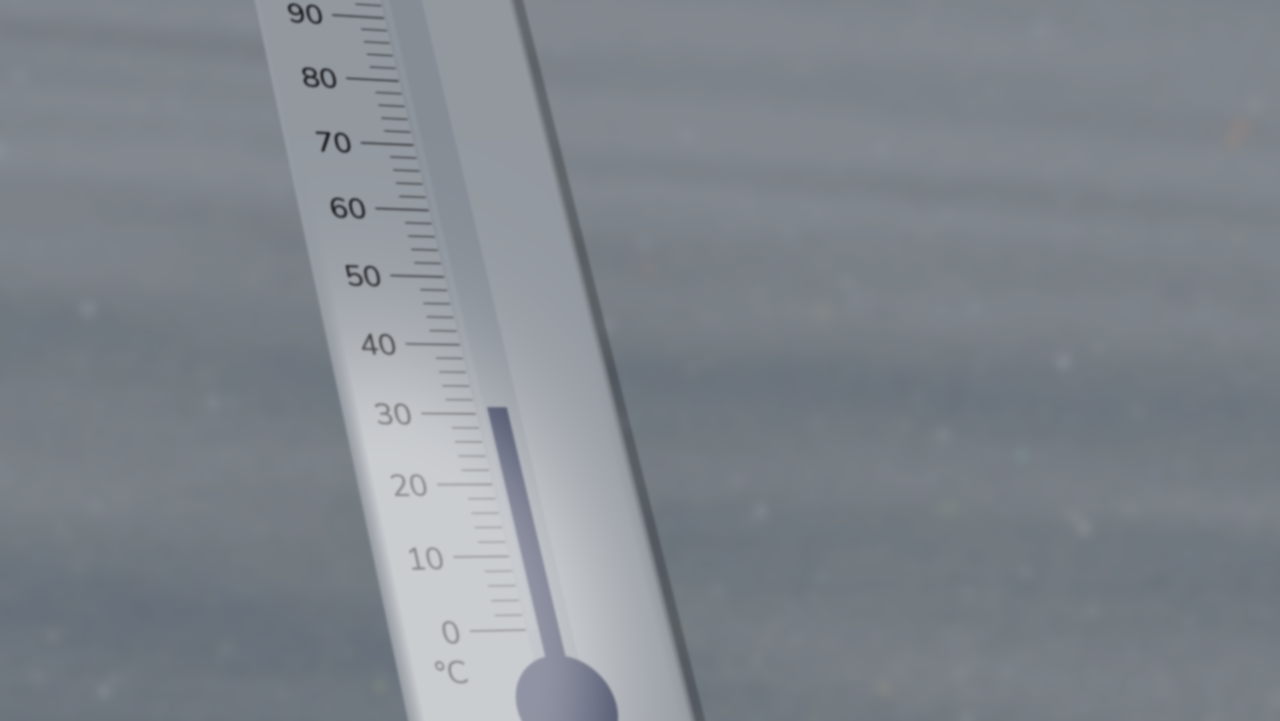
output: 31 °C
